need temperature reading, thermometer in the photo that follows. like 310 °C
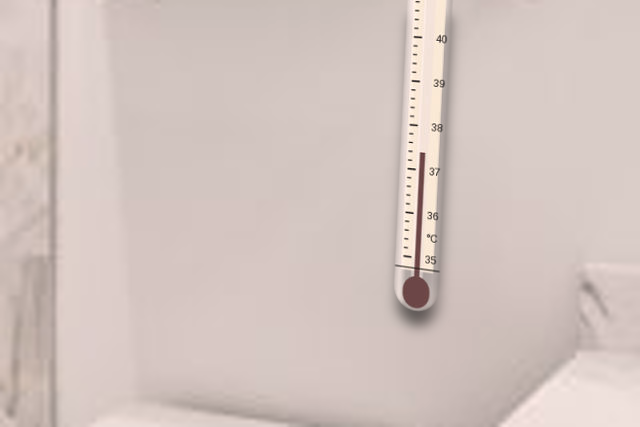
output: 37.4 °C
